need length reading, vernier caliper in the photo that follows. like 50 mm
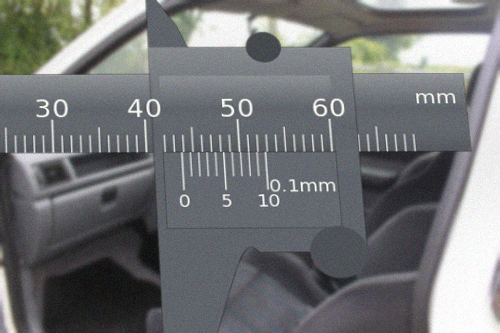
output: 43.8 mm
